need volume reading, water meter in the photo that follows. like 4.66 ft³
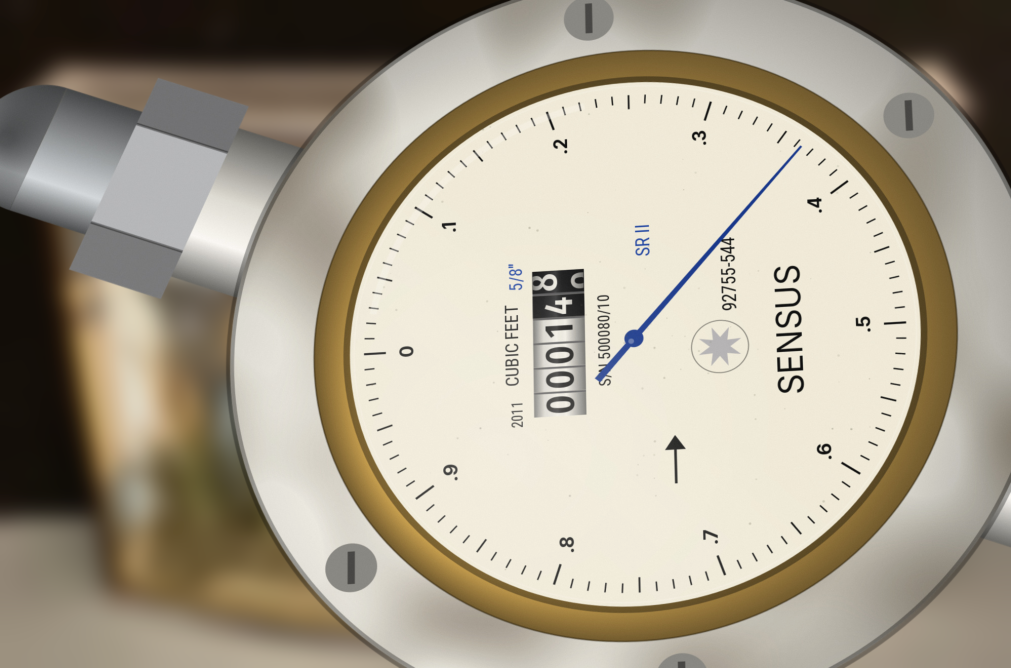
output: 148.36 ft³
